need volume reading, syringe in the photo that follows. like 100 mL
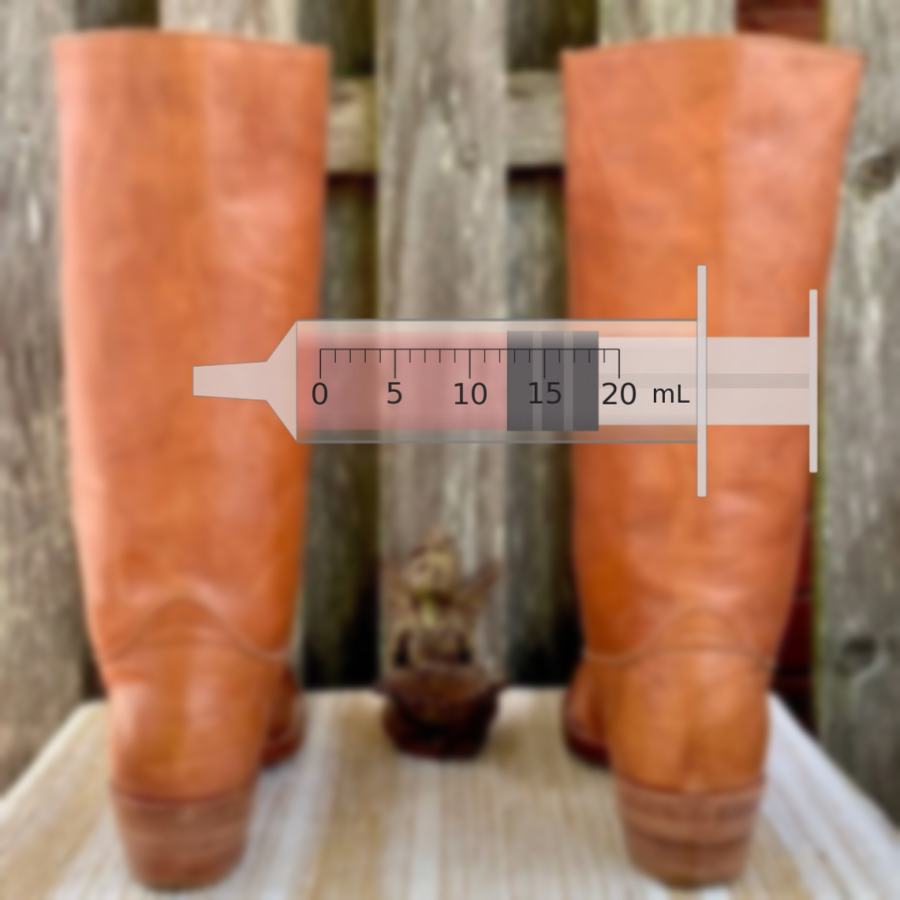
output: 12.5 mL
